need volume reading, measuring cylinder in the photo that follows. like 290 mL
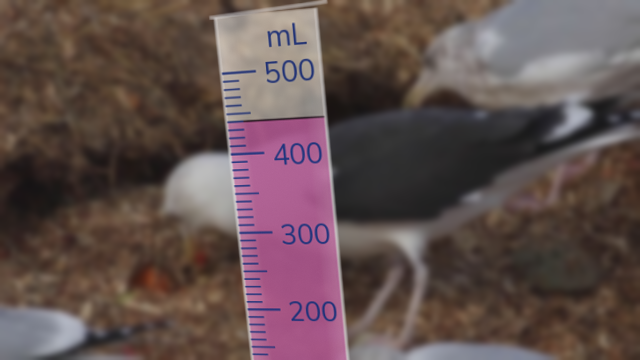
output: 440 mL
